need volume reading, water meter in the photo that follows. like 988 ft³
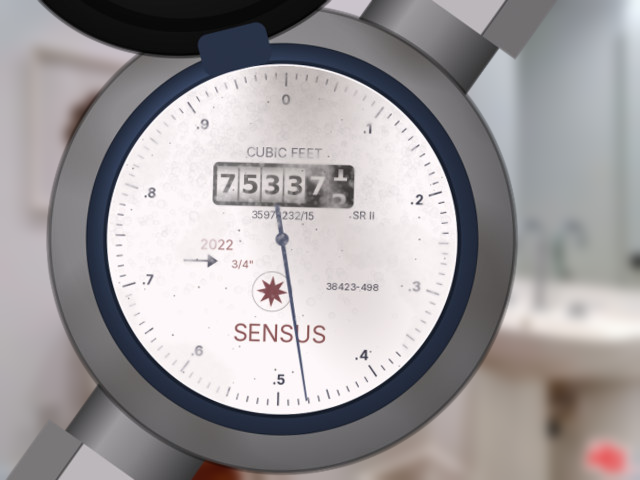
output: 753371.47 ft³
